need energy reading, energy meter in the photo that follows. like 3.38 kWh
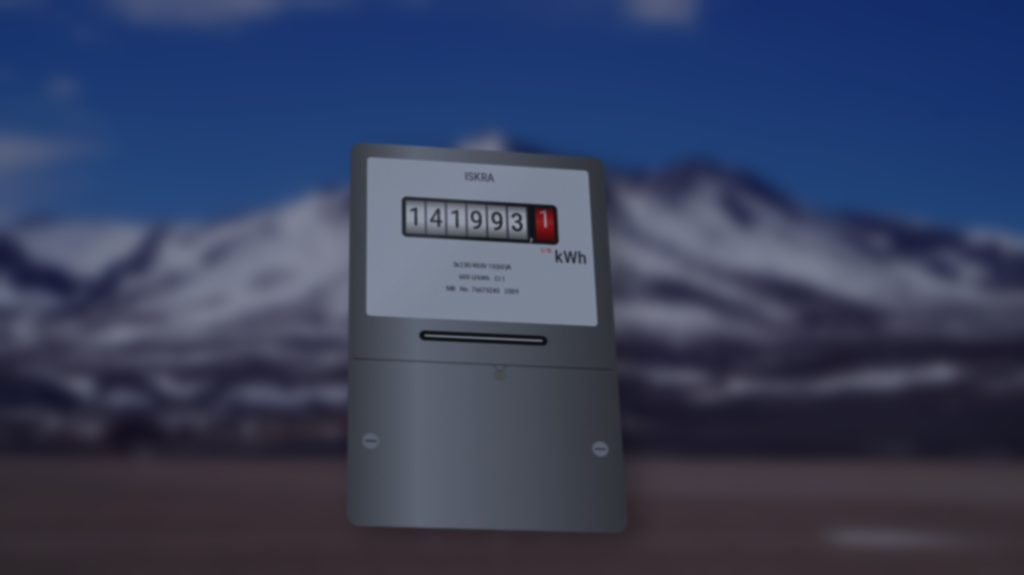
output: 141993.1 kWh
